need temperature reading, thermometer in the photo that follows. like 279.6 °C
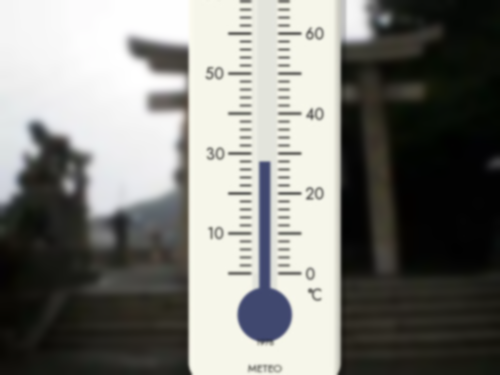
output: 28 °C
